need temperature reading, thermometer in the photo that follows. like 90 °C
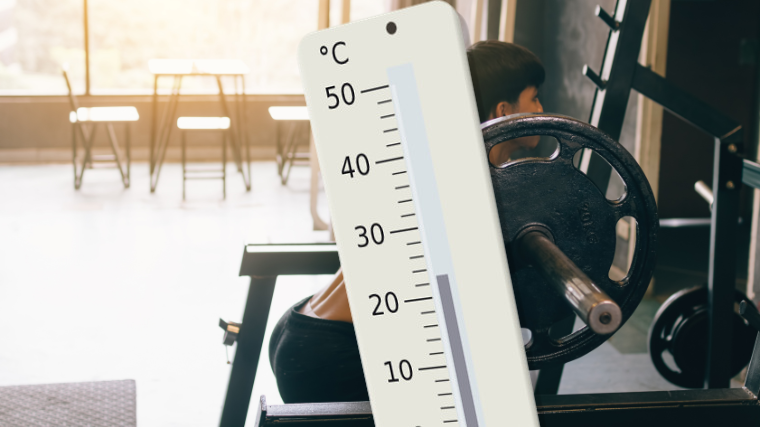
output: 23 °C
